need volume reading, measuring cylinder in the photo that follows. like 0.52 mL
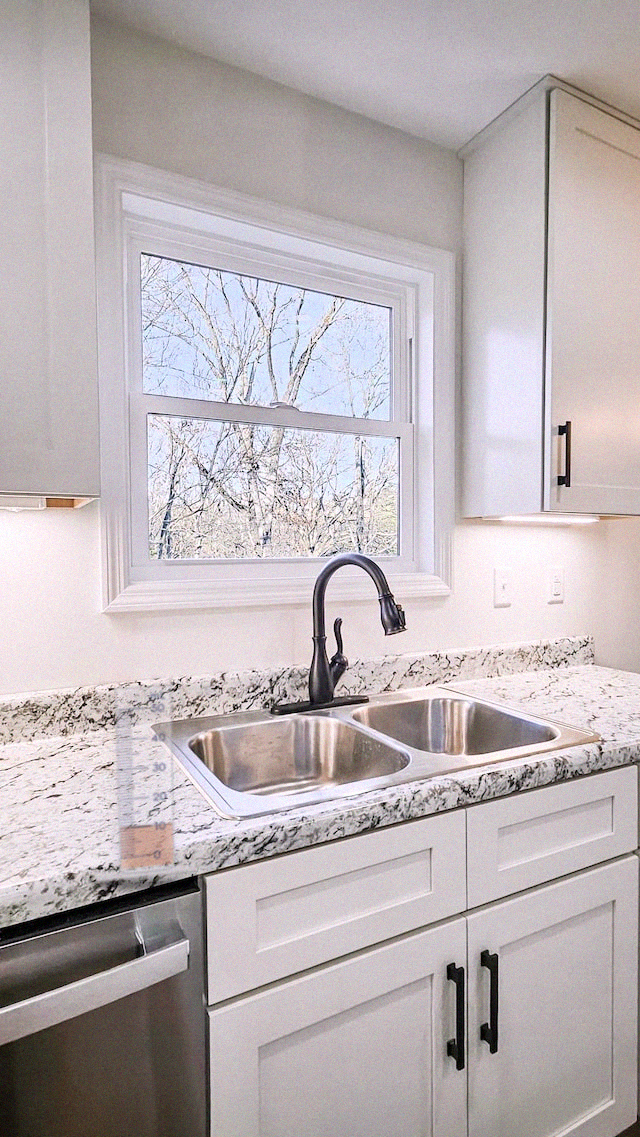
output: 10 mL
